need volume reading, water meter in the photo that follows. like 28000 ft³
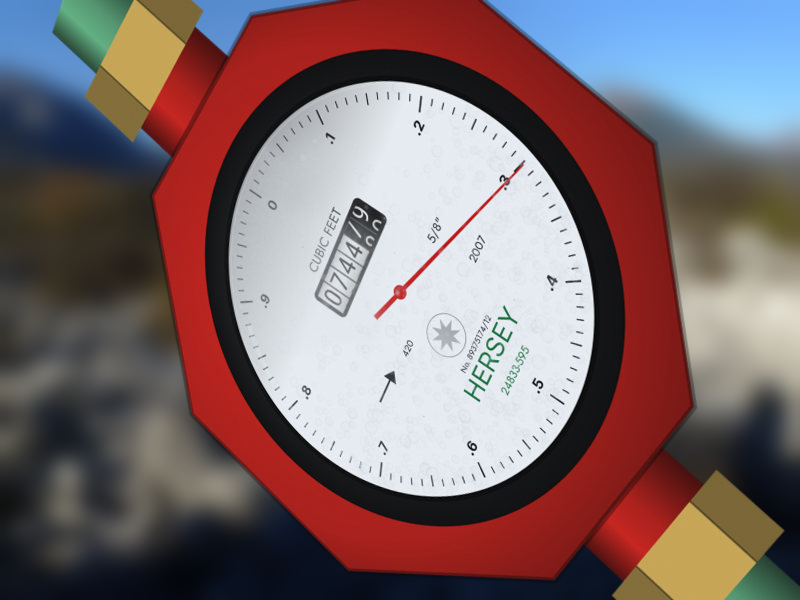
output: 74479.30 ft³
